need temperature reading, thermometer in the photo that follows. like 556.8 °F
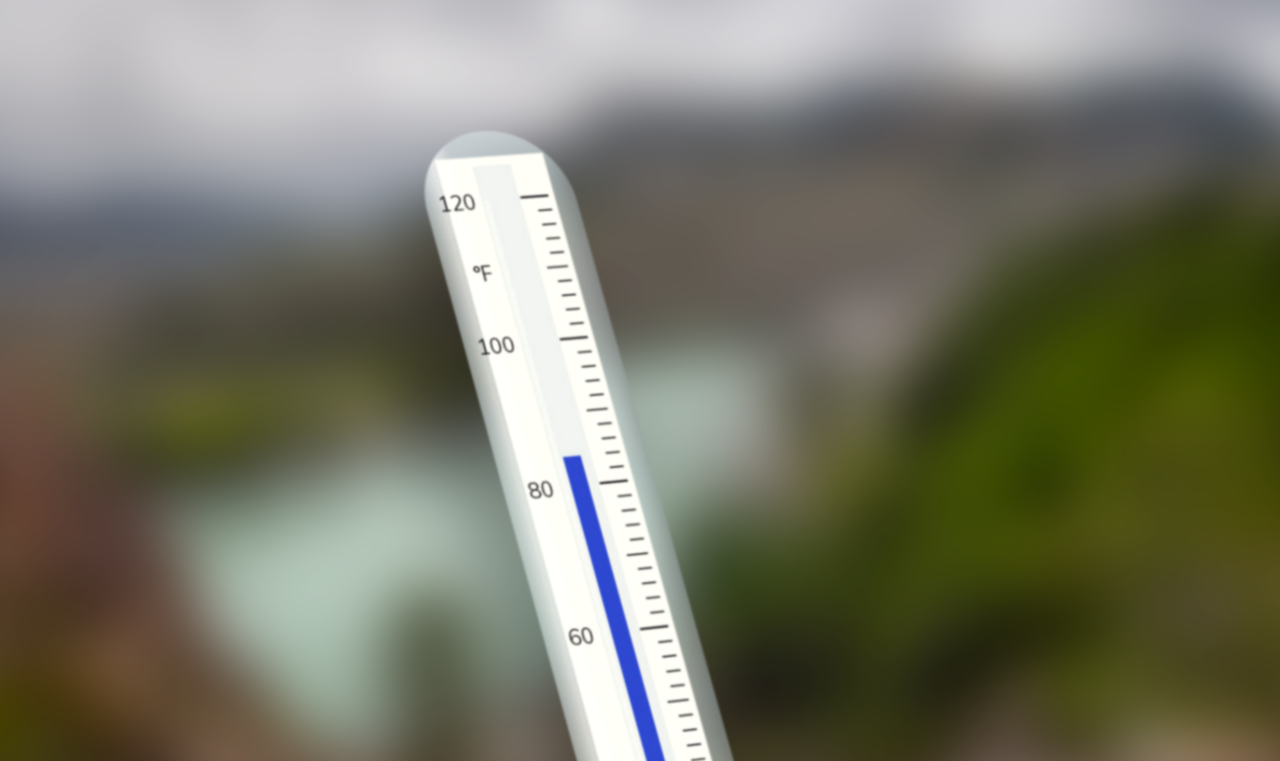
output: 84 °F
